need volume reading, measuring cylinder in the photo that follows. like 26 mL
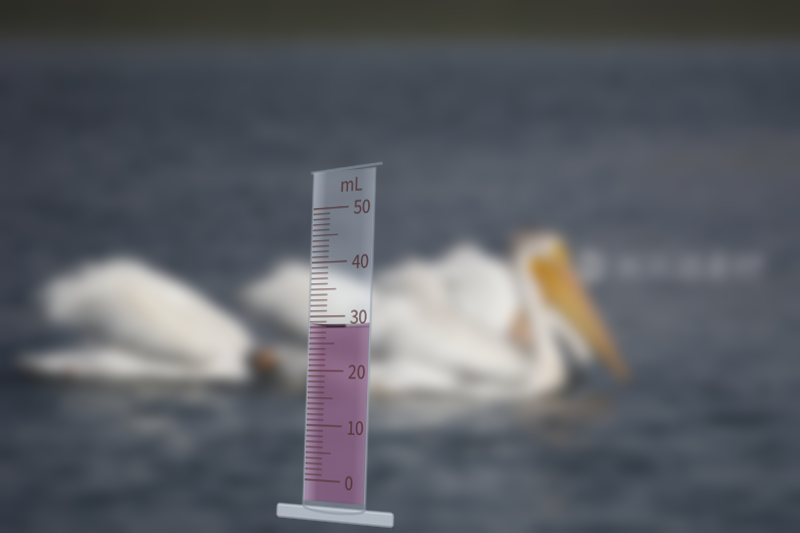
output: 28 mL
